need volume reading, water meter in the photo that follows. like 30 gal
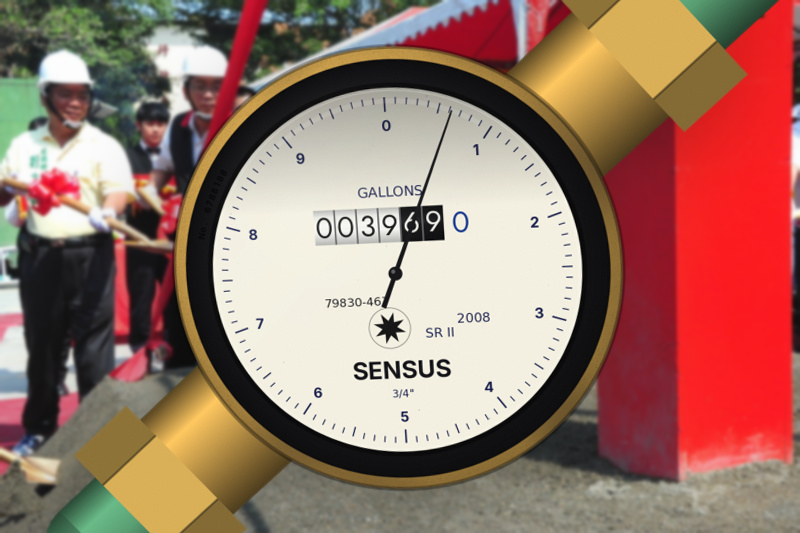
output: 39690.6 gal
